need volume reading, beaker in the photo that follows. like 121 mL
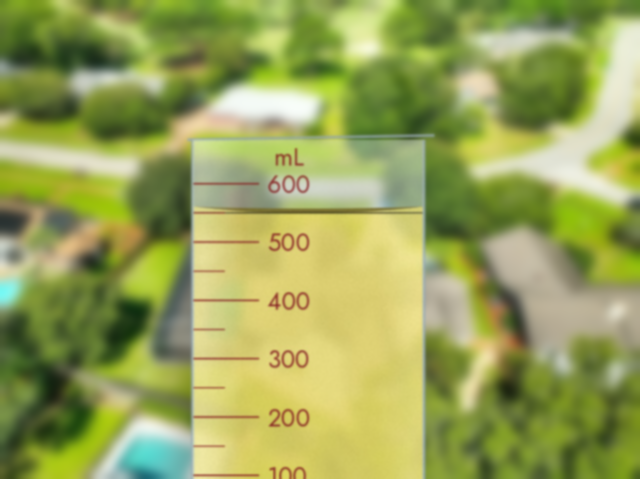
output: 550 mL
